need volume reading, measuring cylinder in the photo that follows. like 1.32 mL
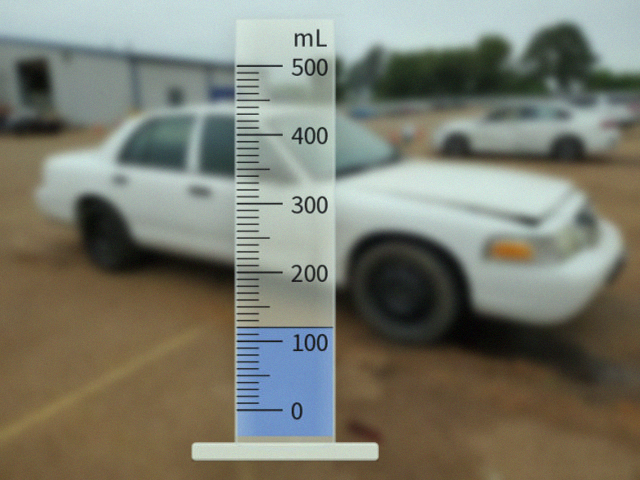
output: 120 mL
